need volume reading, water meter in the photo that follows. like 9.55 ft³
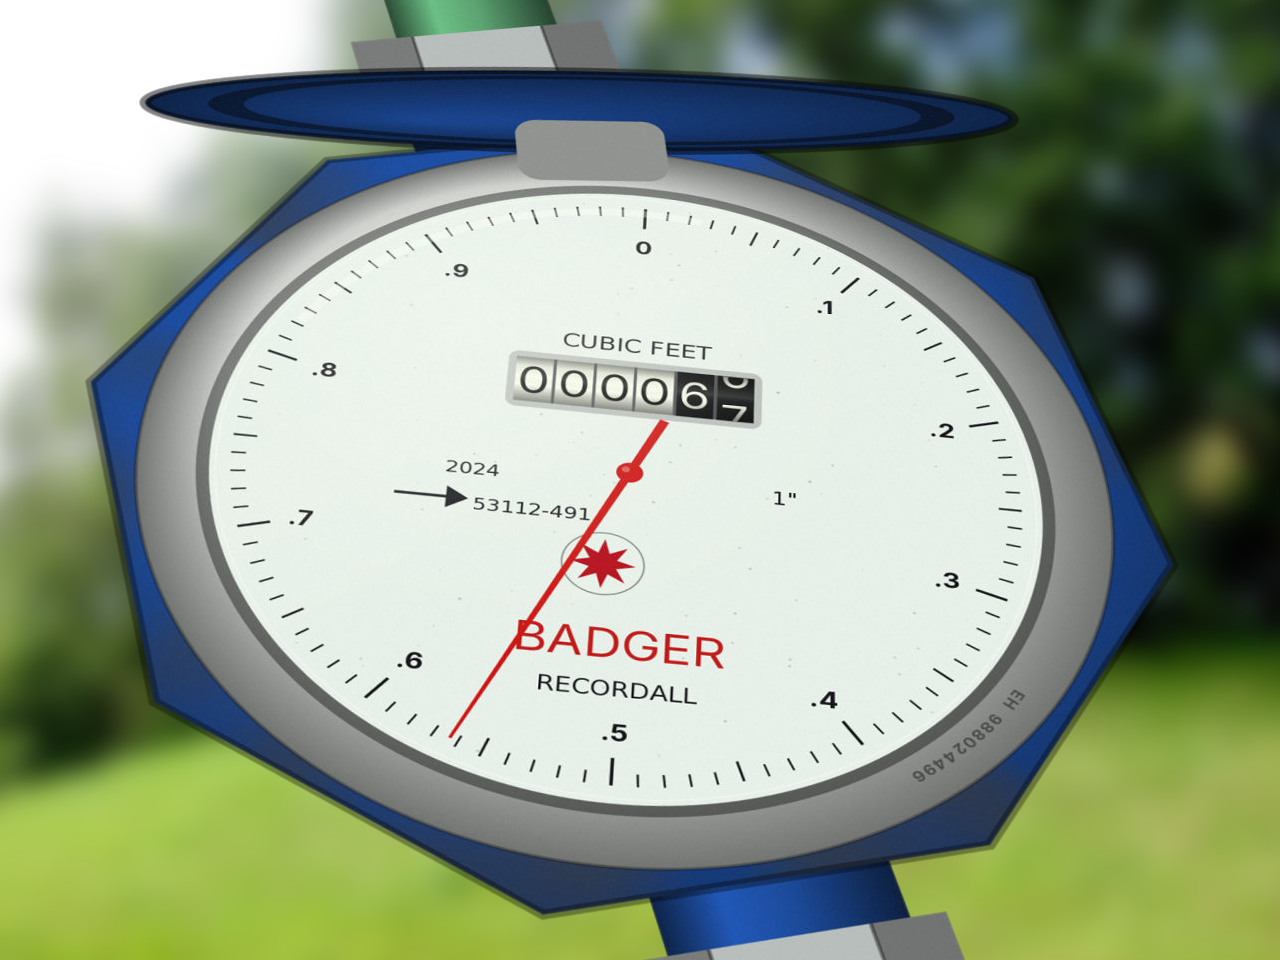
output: 66.56 ft³
